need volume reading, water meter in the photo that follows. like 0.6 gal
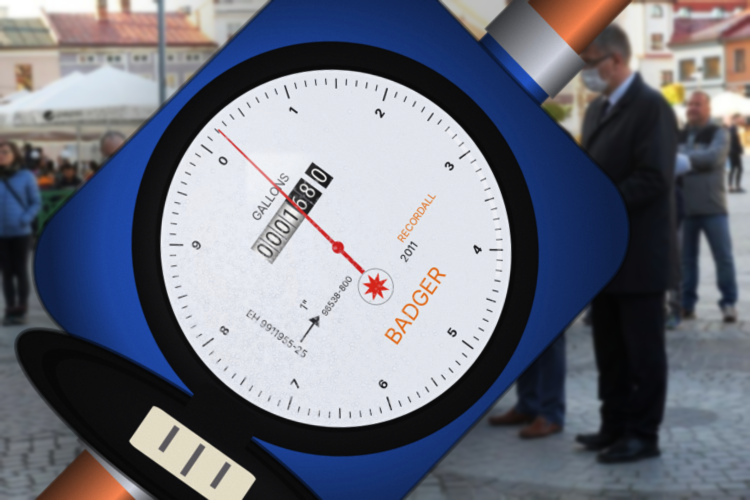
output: 1680.2 gal
